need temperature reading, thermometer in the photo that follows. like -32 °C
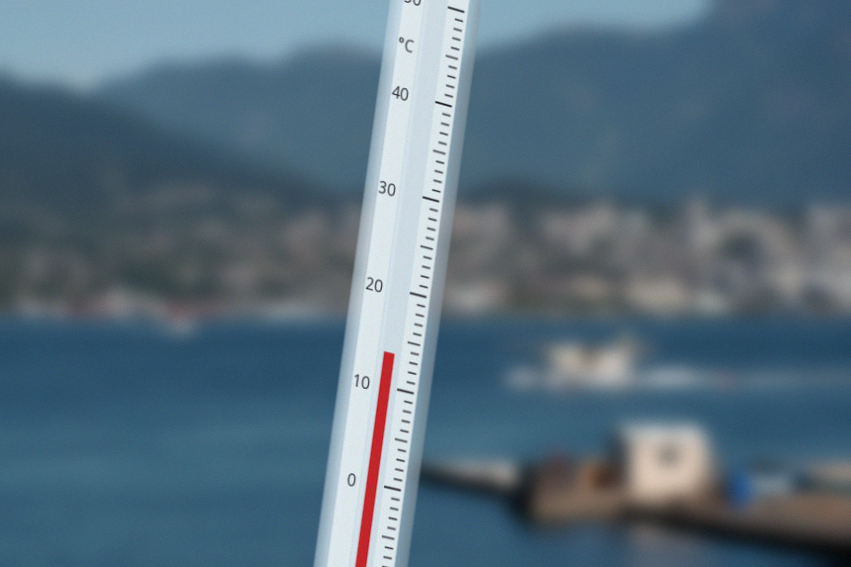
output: 13.5 °C
